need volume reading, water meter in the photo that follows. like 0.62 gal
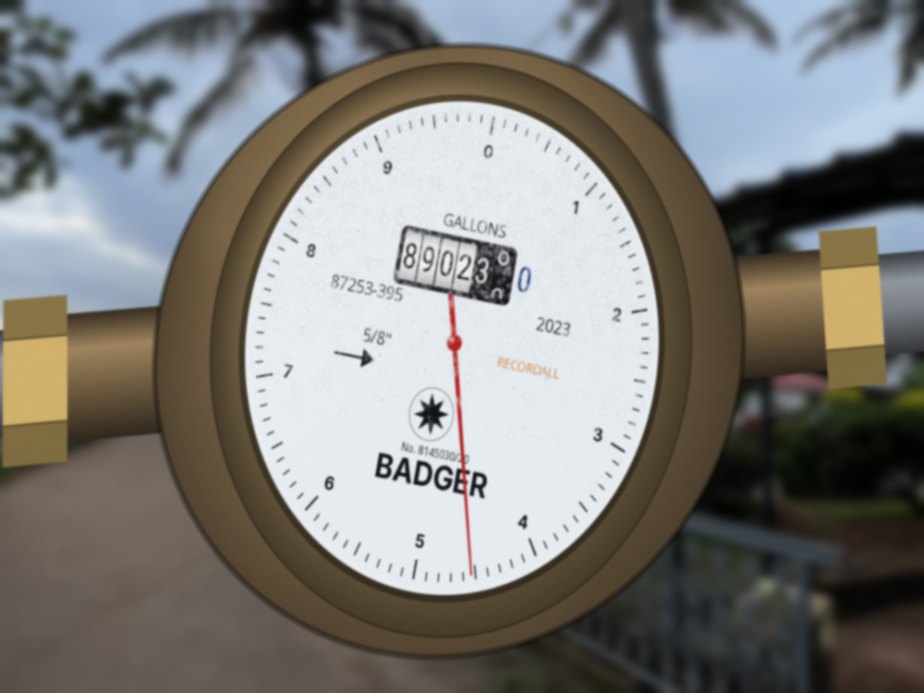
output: 8902384.5 gal
